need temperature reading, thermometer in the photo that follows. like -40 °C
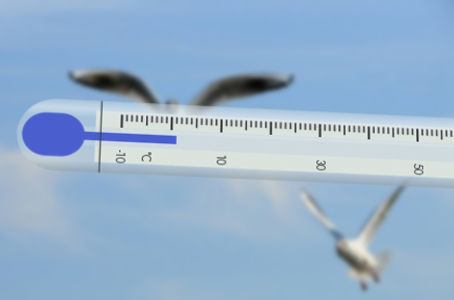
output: 1 °C
